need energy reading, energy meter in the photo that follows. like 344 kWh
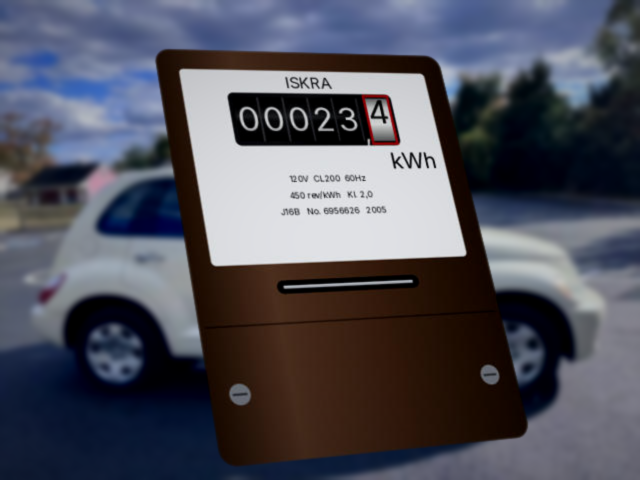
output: 23.4 kWh
